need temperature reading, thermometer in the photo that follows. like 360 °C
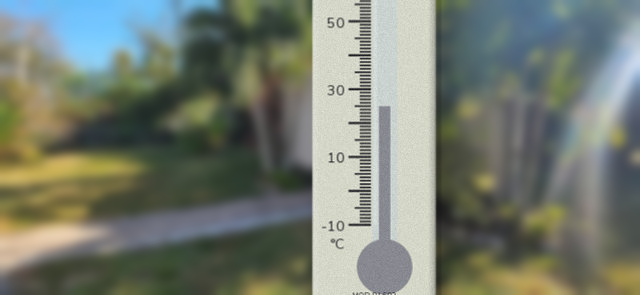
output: 25 °C
